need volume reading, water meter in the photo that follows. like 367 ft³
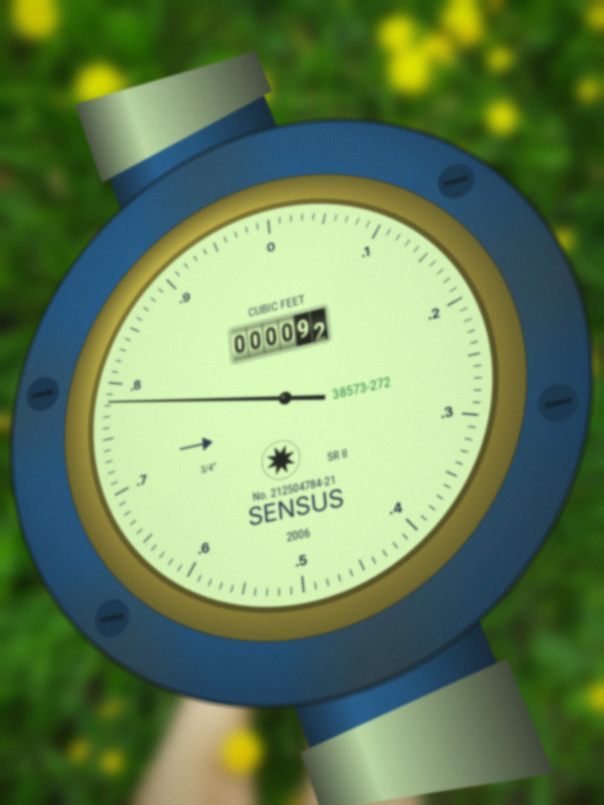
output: 91.78 ft³
